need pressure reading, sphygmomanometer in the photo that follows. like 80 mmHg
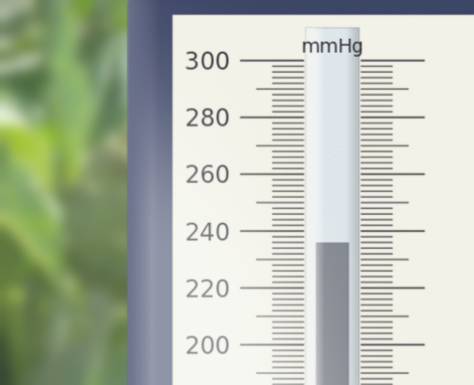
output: 236 mmHg
